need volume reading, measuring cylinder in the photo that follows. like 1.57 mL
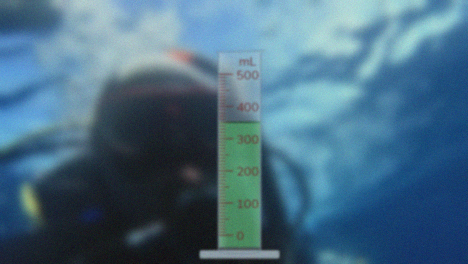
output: 350 mL
